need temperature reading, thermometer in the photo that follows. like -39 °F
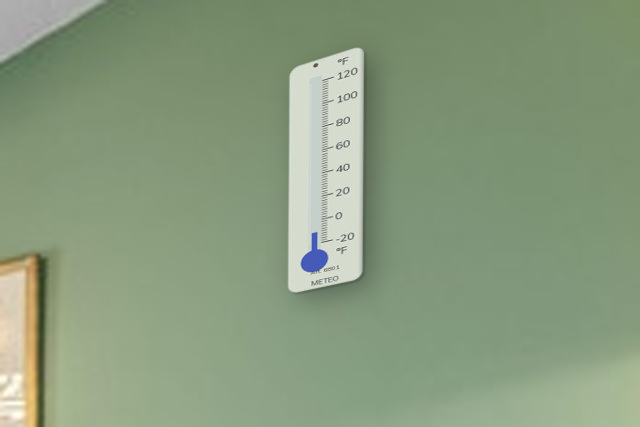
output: -10 °F
